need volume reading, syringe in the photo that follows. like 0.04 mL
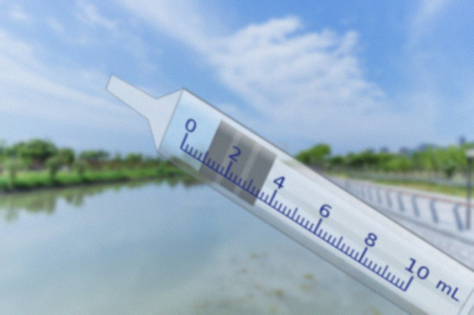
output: 1 mL
